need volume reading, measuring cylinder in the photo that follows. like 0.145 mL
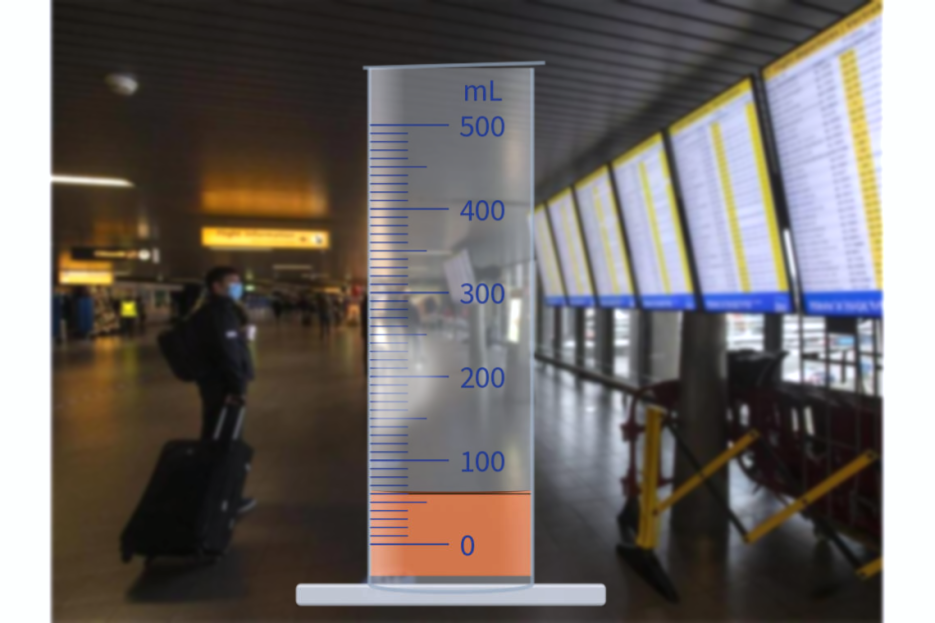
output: 60 mL
